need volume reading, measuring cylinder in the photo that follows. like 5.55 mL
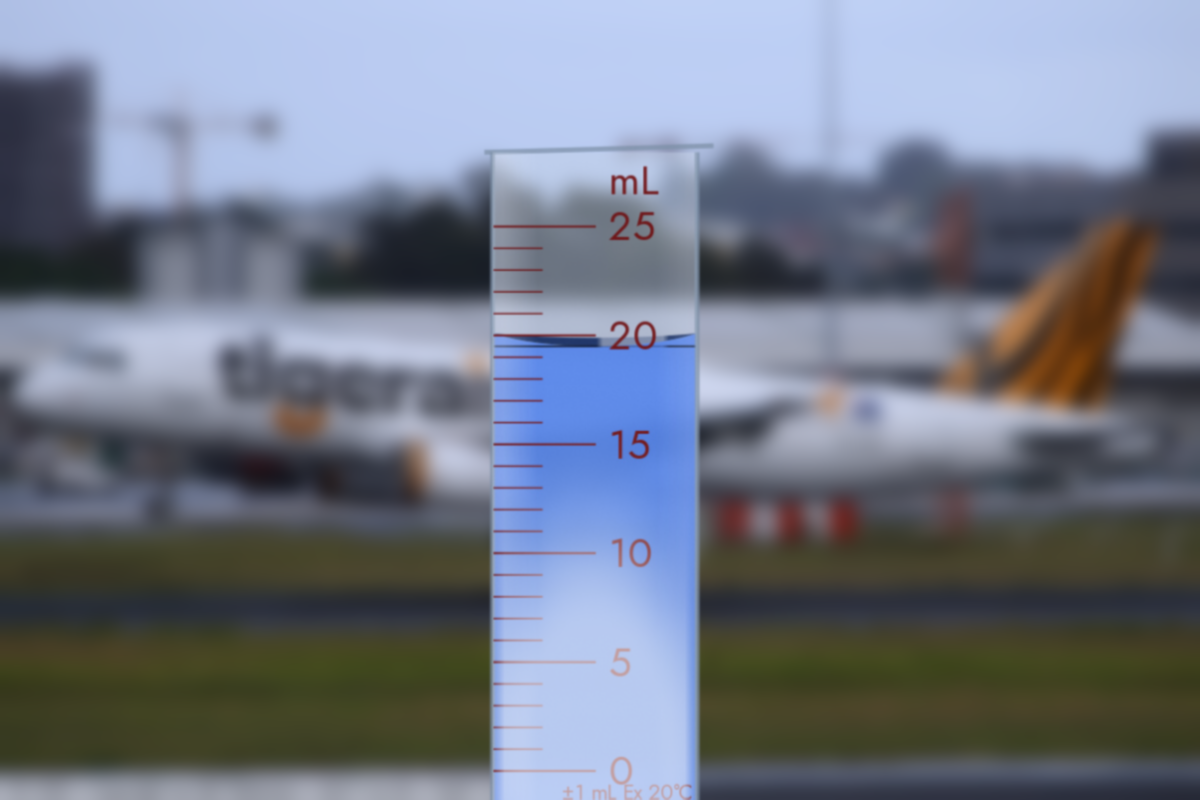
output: 19.5 mL
